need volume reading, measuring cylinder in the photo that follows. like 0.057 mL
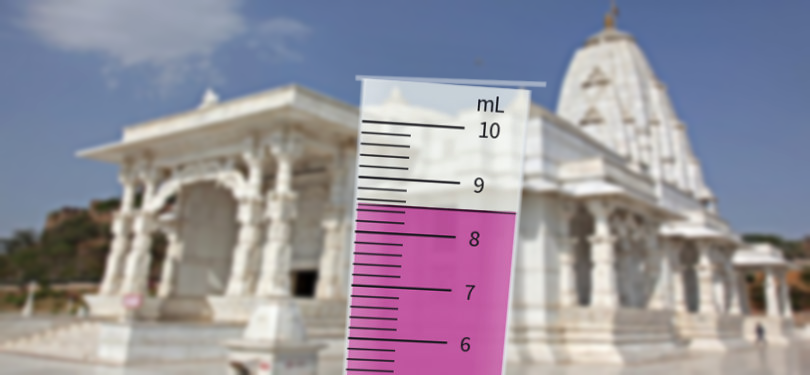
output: 8.5 mL
